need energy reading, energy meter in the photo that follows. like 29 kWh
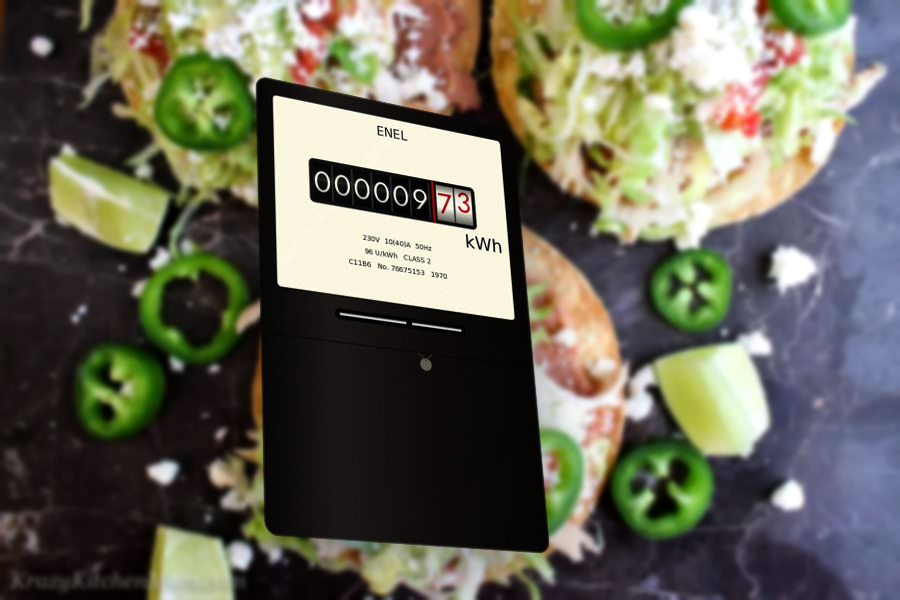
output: 9.73 kWh
